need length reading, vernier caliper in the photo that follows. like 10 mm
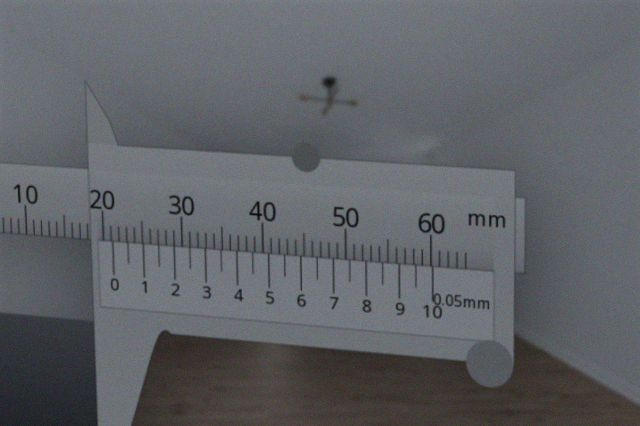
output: 21.2 mm
